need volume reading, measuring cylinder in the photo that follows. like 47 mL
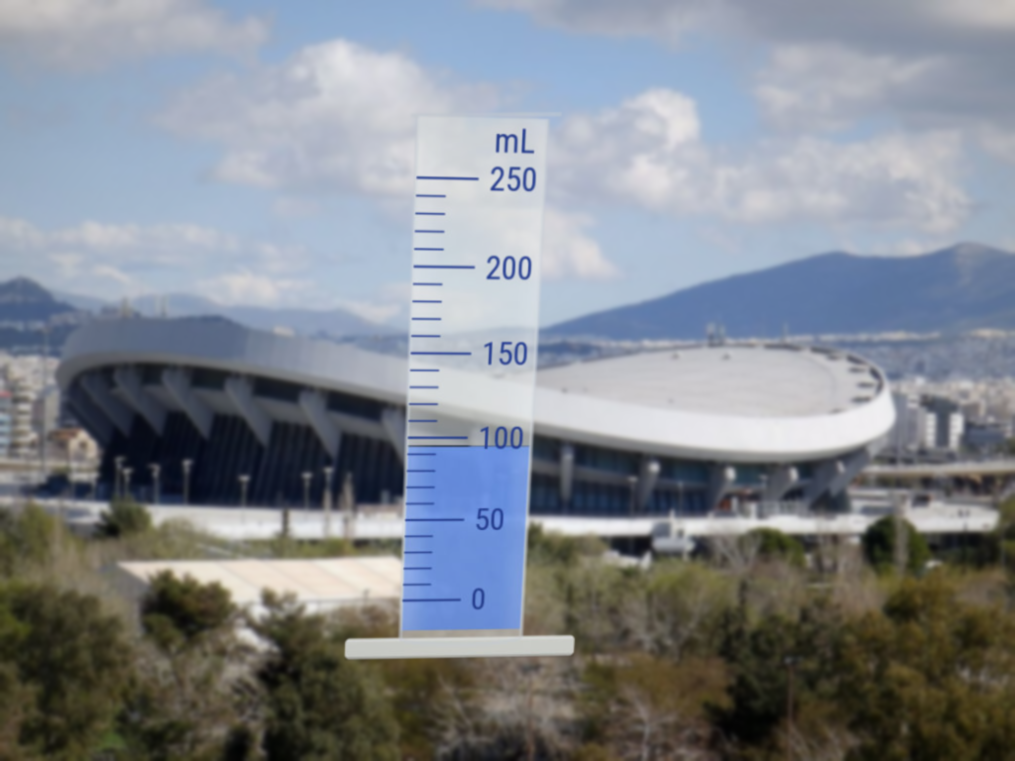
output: 95 mL
